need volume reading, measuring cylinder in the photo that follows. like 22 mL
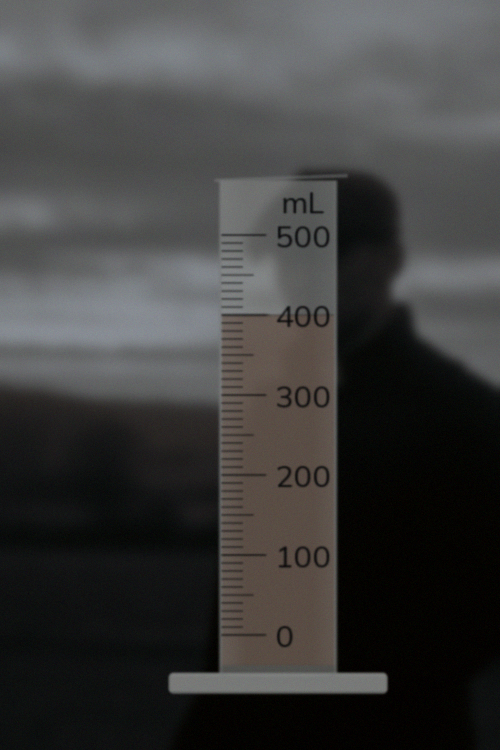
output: 400 mL
